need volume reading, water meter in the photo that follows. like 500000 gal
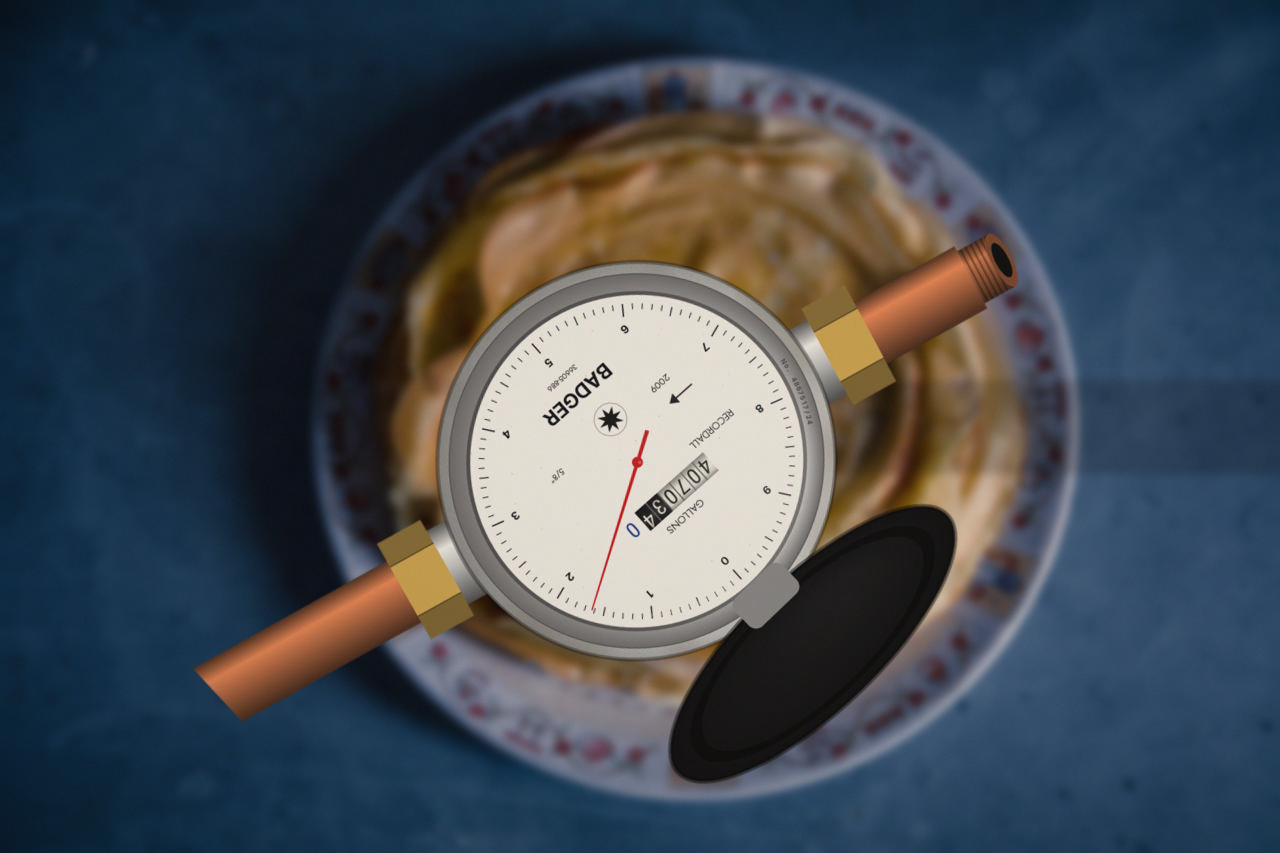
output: 4070341.6 gal
